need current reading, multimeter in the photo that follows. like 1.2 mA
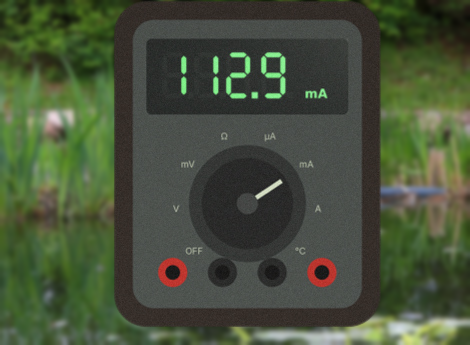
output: 112.9 mA
